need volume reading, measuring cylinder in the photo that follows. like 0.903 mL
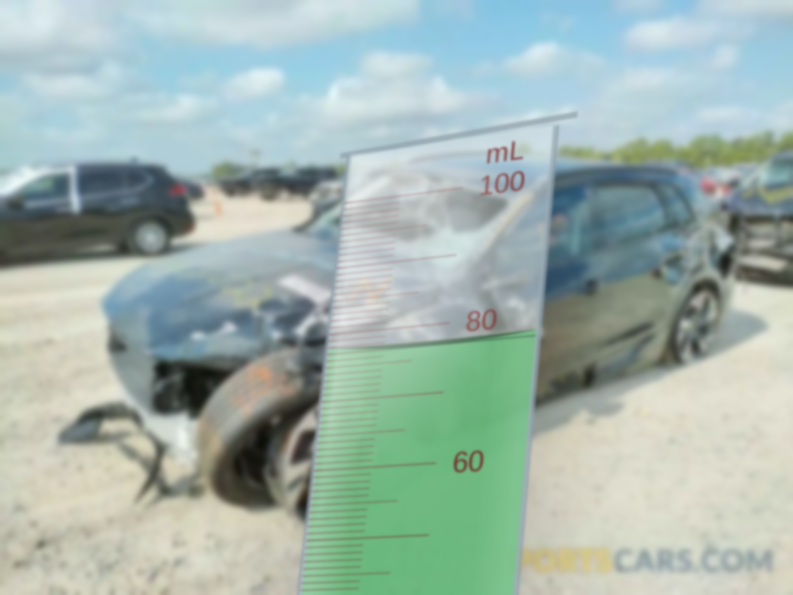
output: 77 mL
